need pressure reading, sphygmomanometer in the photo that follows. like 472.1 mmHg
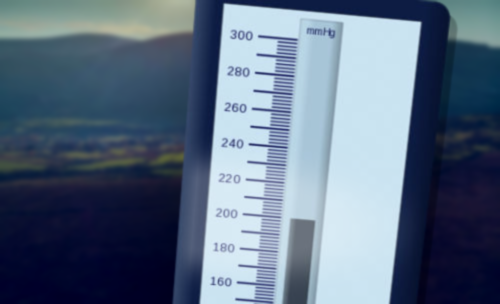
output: 200 mmHg
